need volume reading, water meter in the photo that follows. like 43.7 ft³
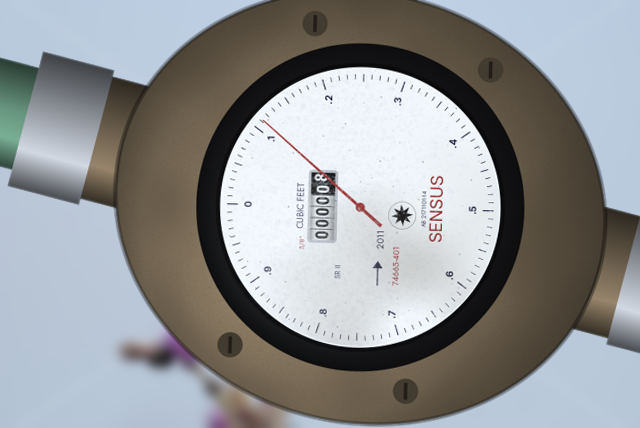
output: 8.11 ft³
